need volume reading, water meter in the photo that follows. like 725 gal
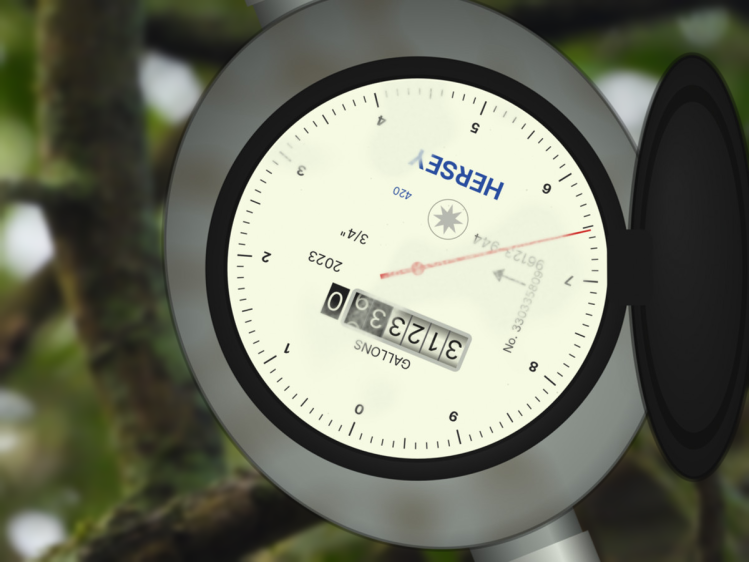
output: 3123386.5 gal
